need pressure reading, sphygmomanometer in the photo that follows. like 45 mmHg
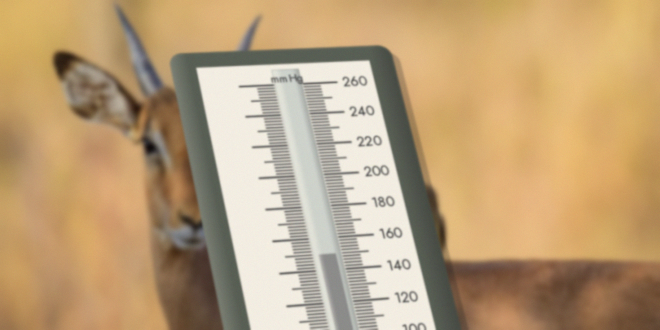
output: 150 mmHg
